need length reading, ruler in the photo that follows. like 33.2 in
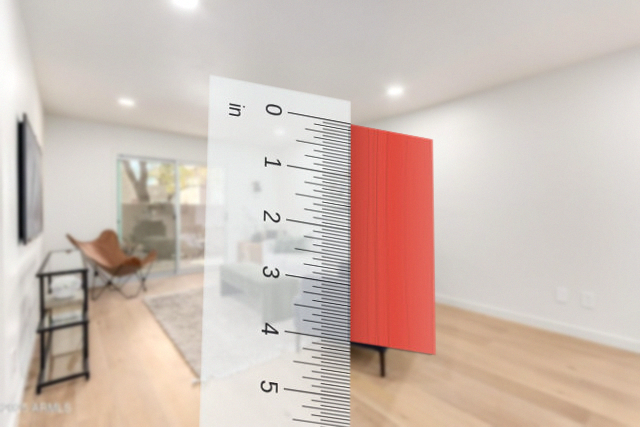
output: 4 in
